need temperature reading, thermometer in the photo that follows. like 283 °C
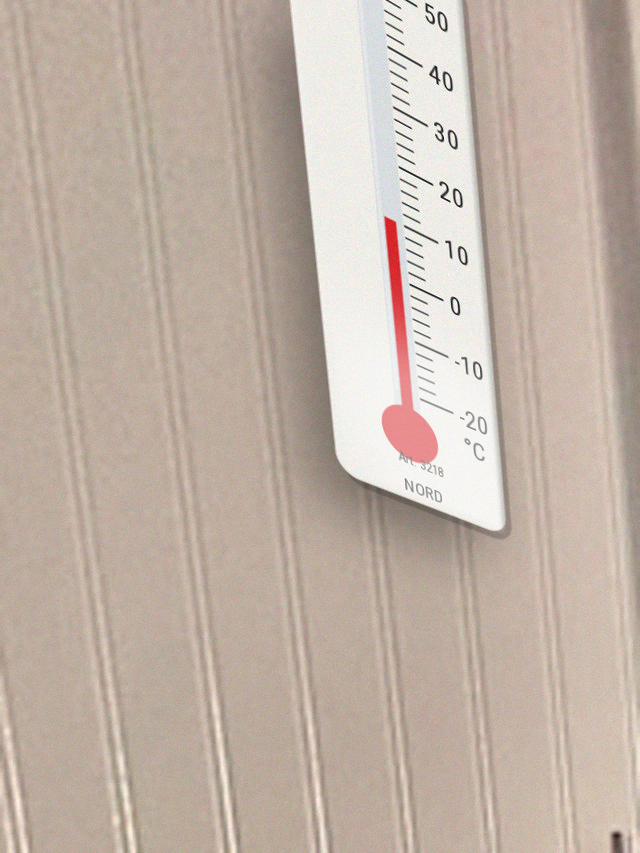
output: 10 °C
